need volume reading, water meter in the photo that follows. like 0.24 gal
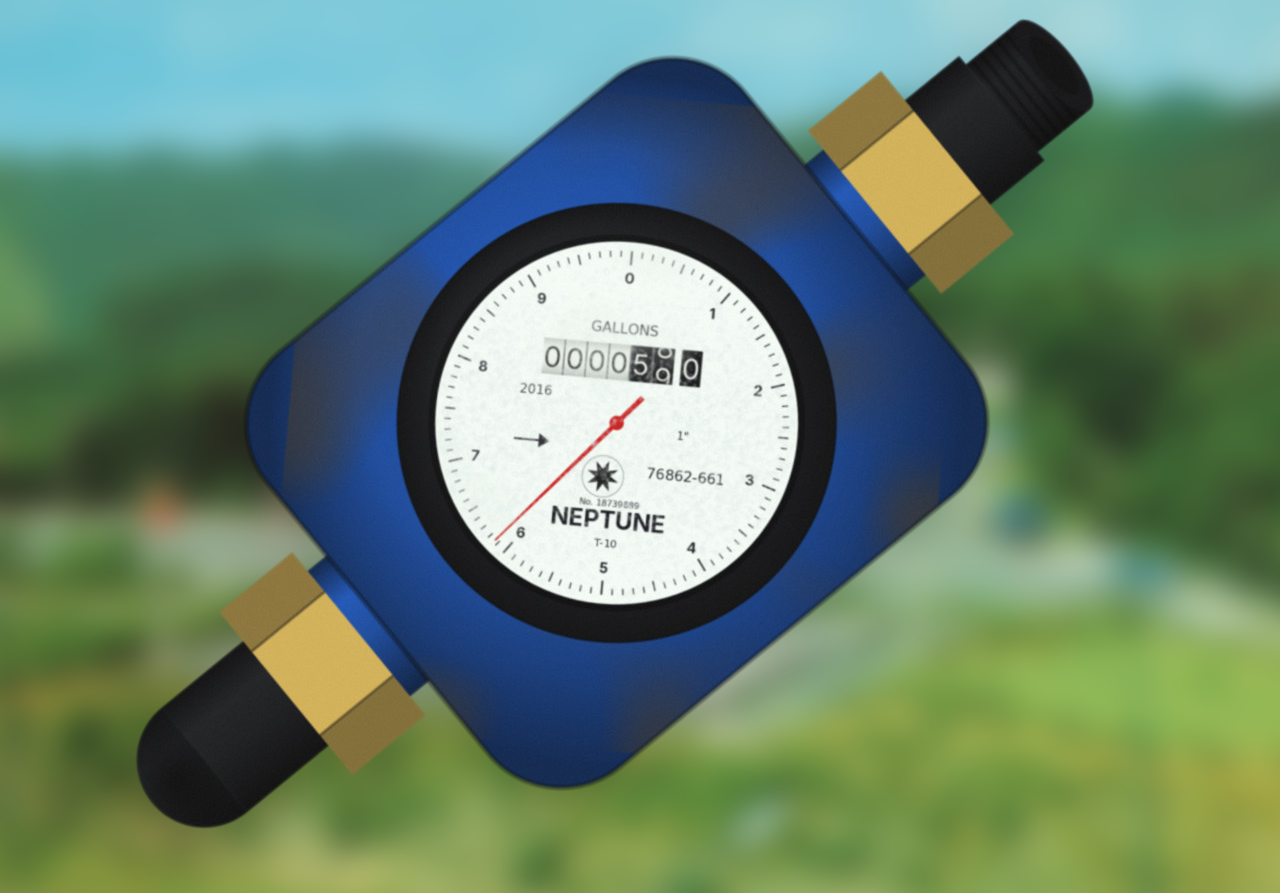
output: 586.1 gal
